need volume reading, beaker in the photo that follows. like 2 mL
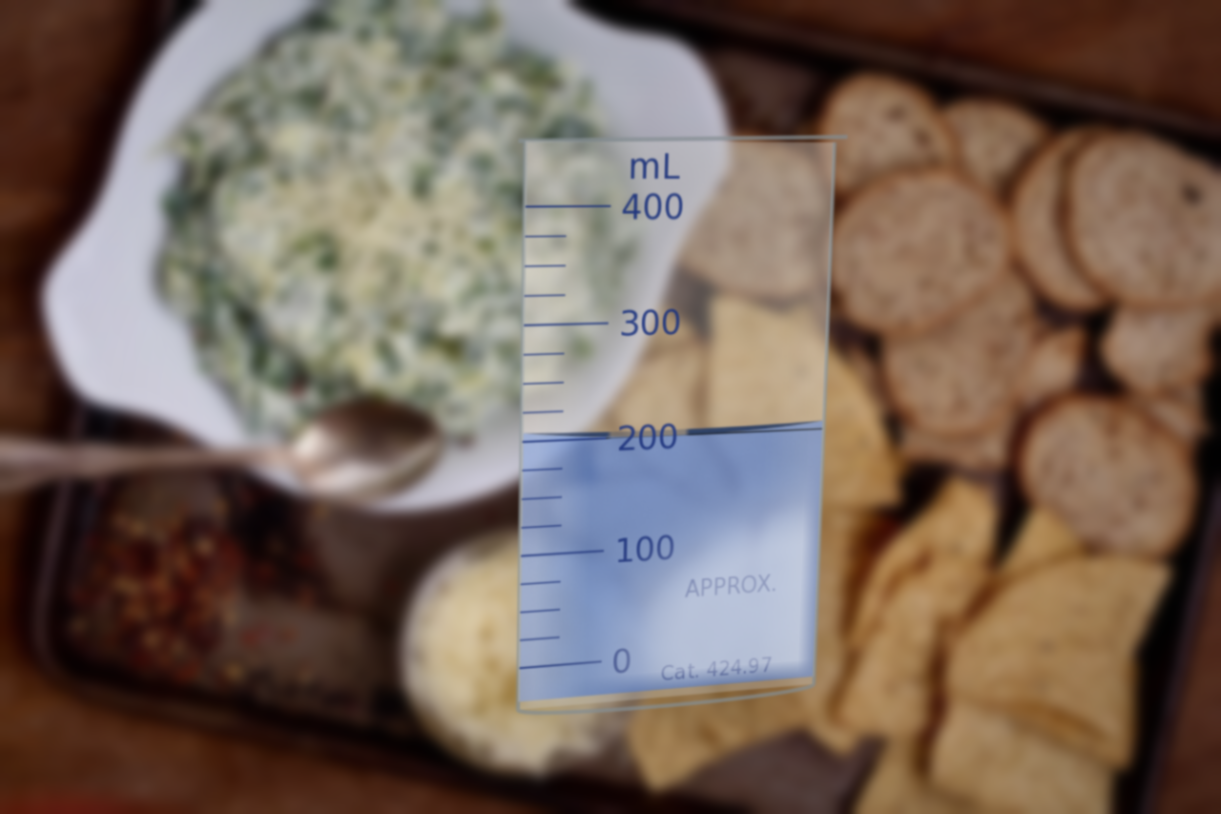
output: 200 mL
